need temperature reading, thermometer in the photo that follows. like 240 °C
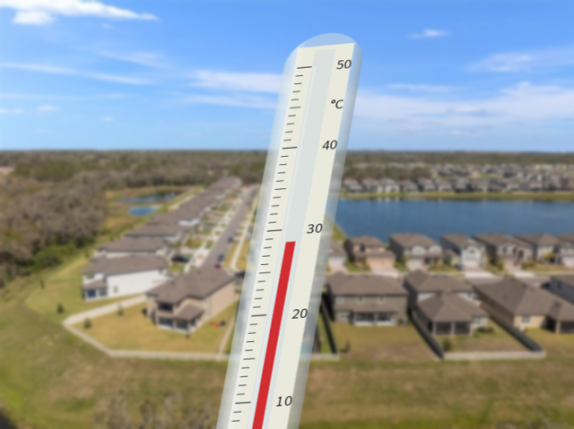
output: 28.5 °C
